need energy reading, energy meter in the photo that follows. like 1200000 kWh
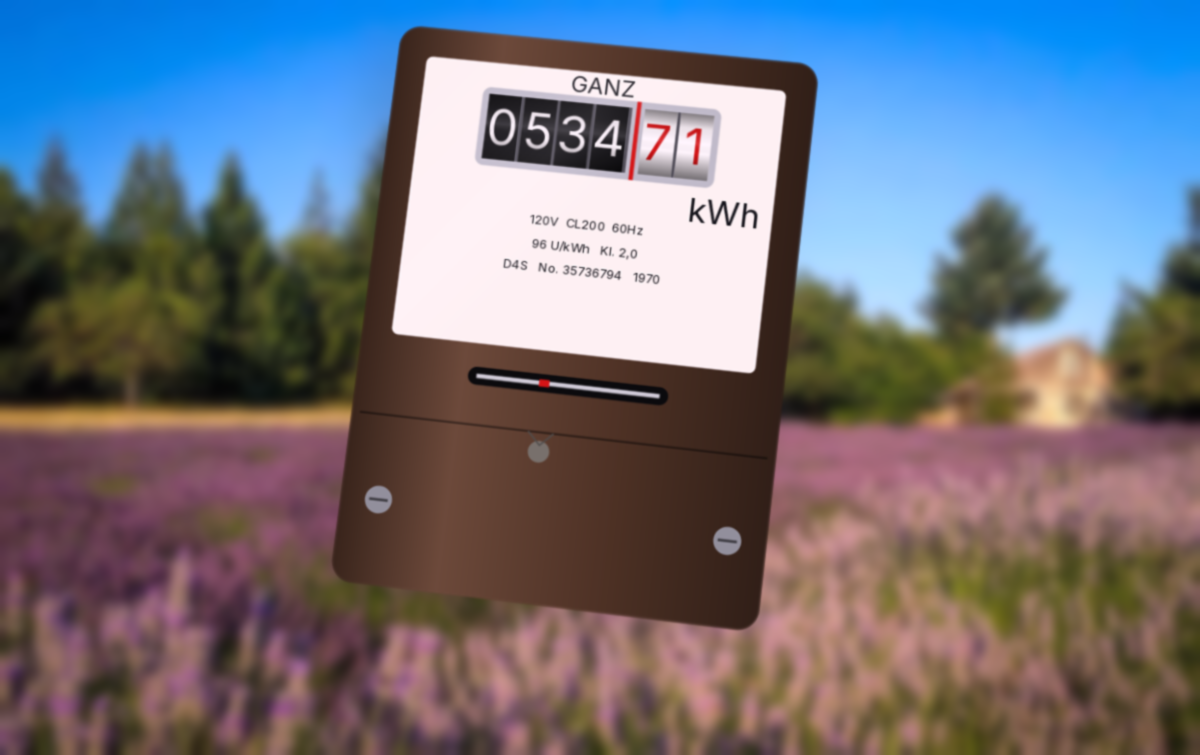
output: 534.71 kWh
